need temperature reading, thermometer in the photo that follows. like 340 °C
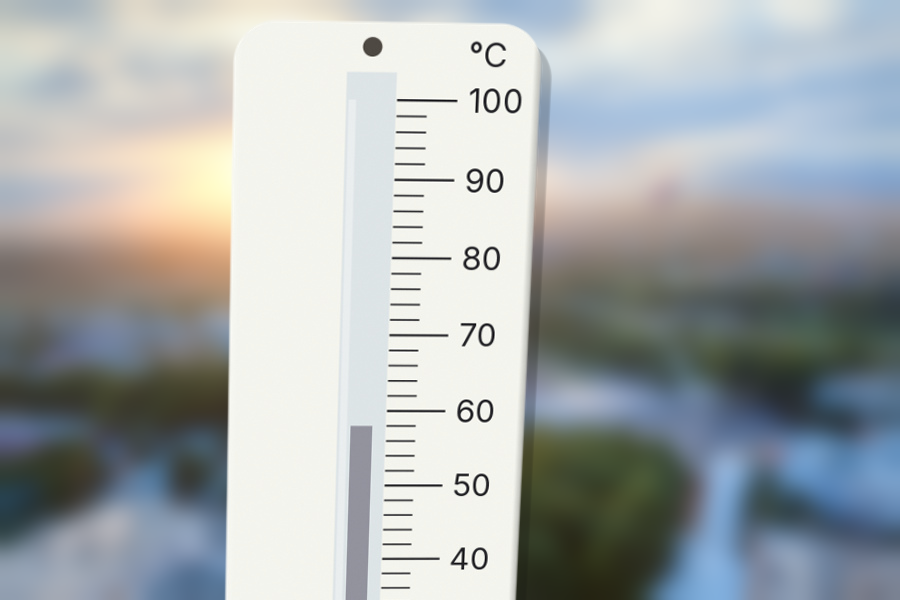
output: 58 °C
